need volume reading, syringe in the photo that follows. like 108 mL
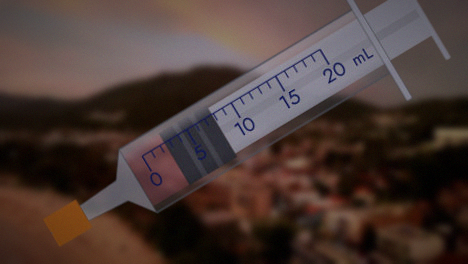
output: 2.5 mL
